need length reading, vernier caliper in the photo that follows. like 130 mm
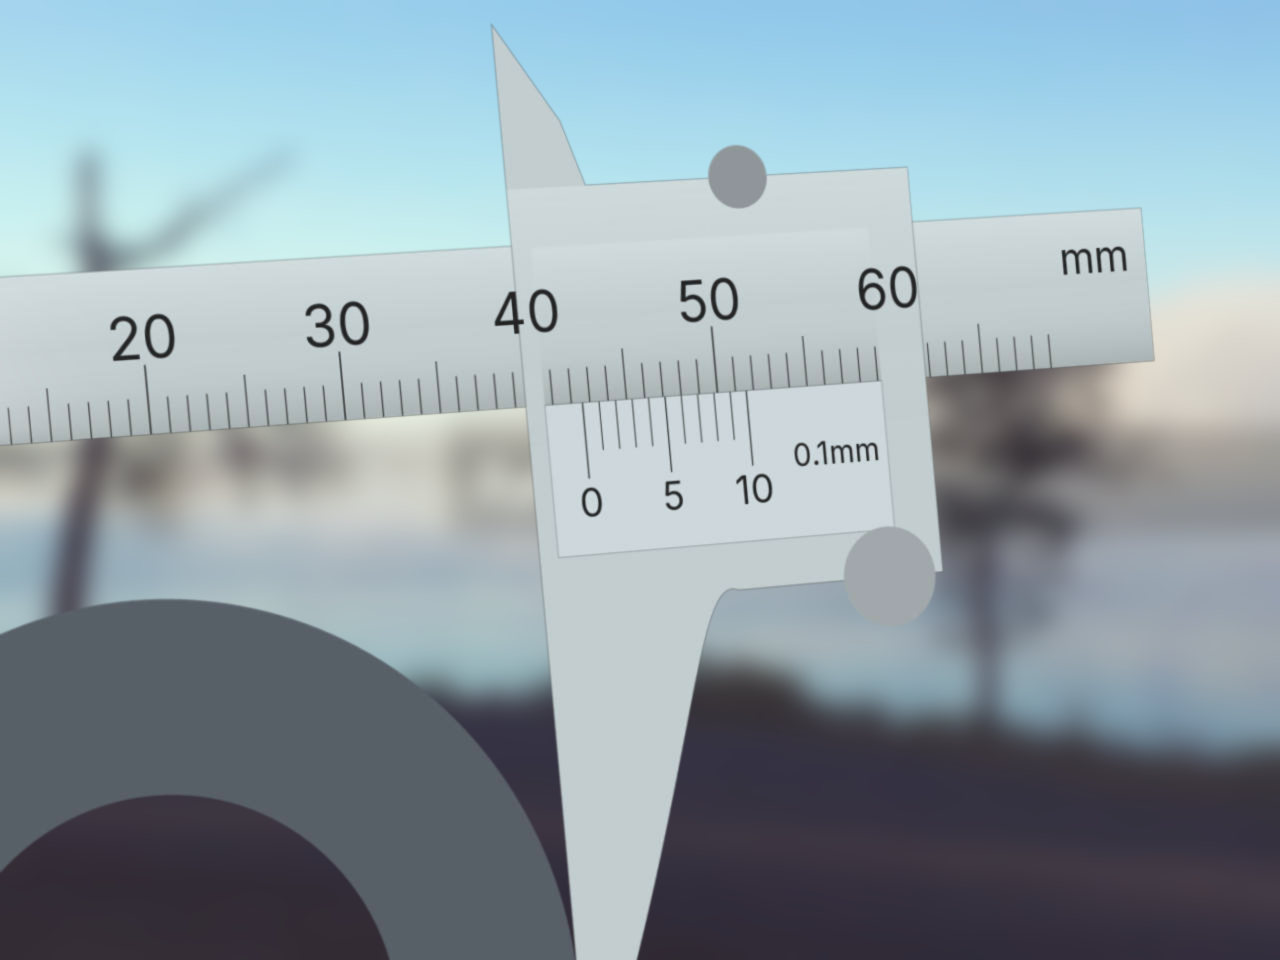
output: 42.6 mm
